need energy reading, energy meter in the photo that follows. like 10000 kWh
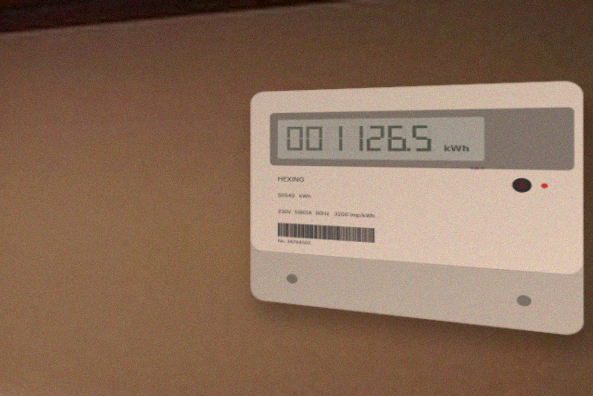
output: 1126.5 kWh
